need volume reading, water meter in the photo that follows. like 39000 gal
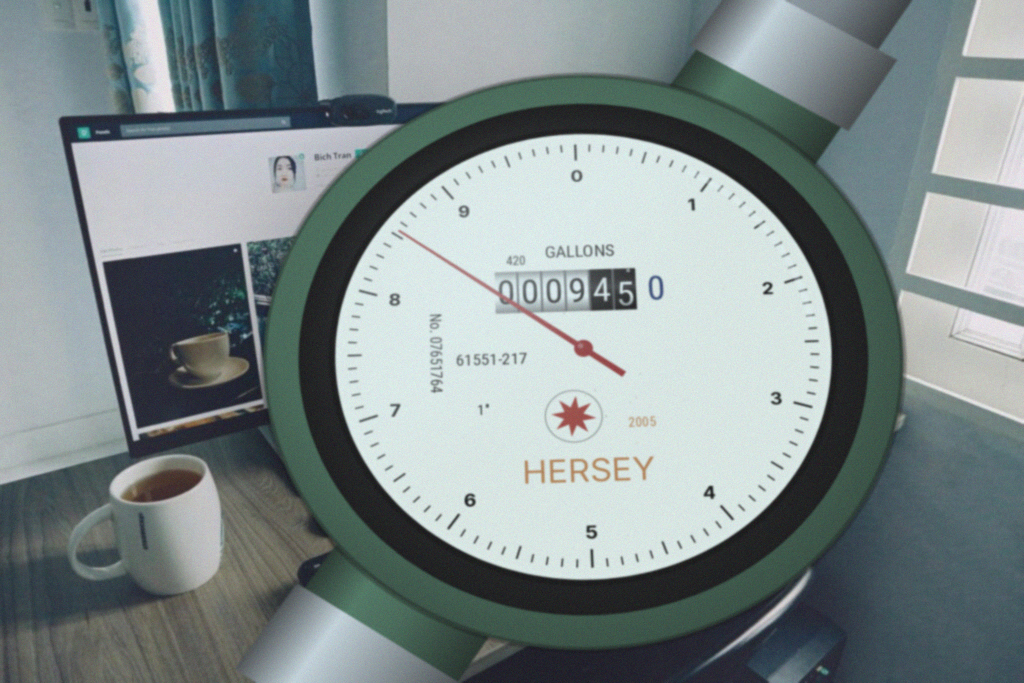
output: 9448.5 gal
